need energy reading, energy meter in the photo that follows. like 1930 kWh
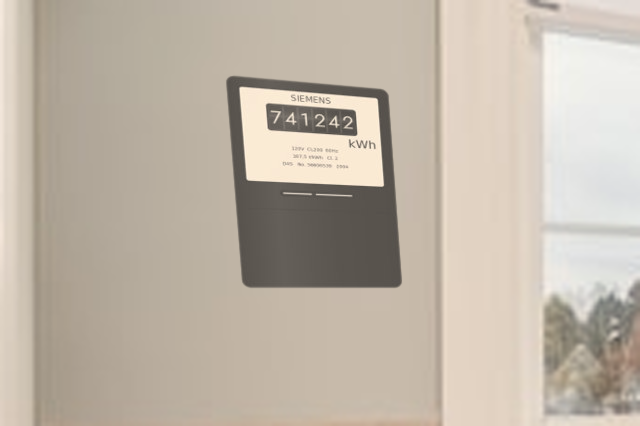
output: 741242 kWh
